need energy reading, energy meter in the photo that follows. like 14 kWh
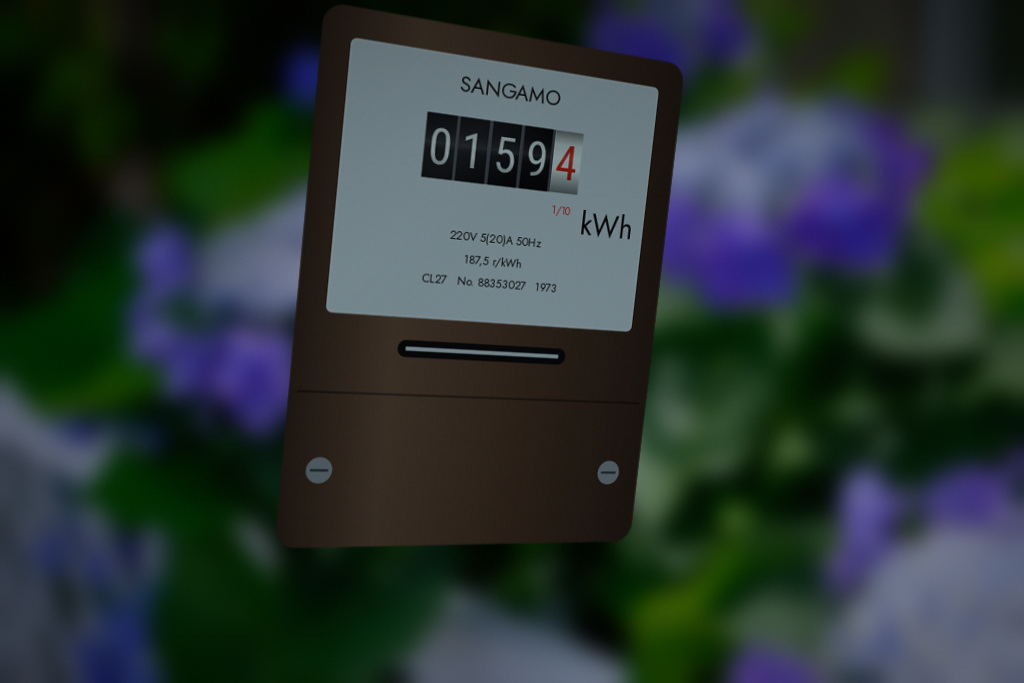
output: 159.4 kWh
